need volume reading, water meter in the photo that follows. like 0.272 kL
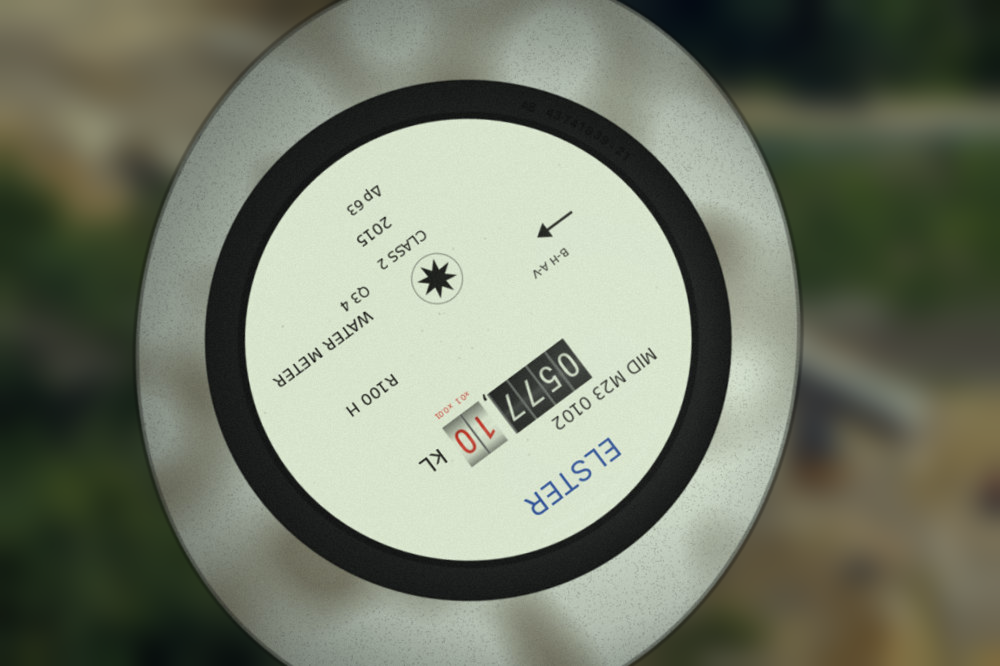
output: 577.10 kL
